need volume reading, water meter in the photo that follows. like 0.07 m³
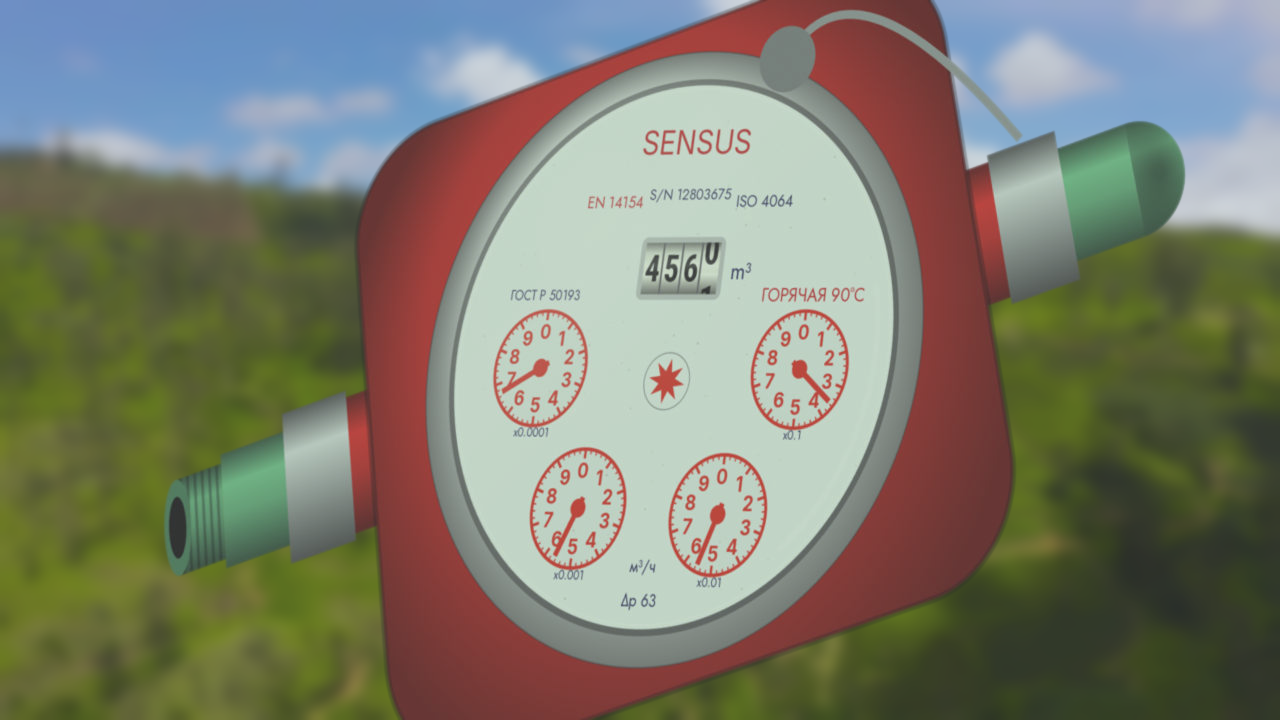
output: 4560.3556 m³
